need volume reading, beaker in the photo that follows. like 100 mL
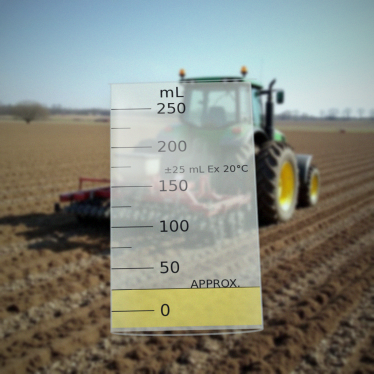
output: 25 mL
